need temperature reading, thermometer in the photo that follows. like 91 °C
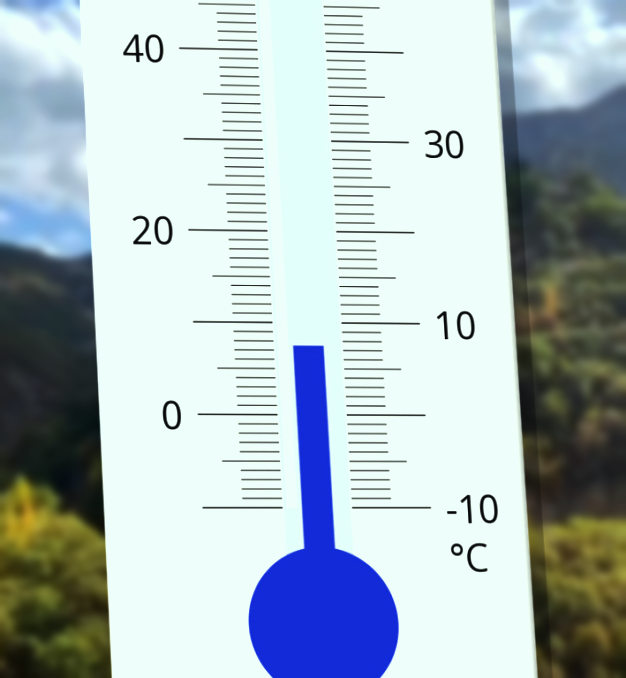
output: 7.5 °C
